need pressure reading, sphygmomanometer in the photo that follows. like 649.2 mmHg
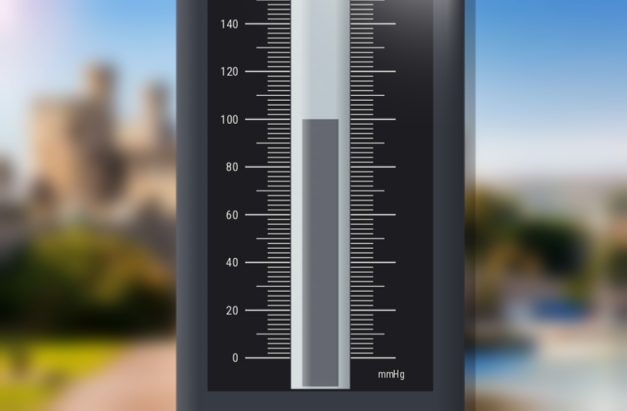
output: 100 mmHg
